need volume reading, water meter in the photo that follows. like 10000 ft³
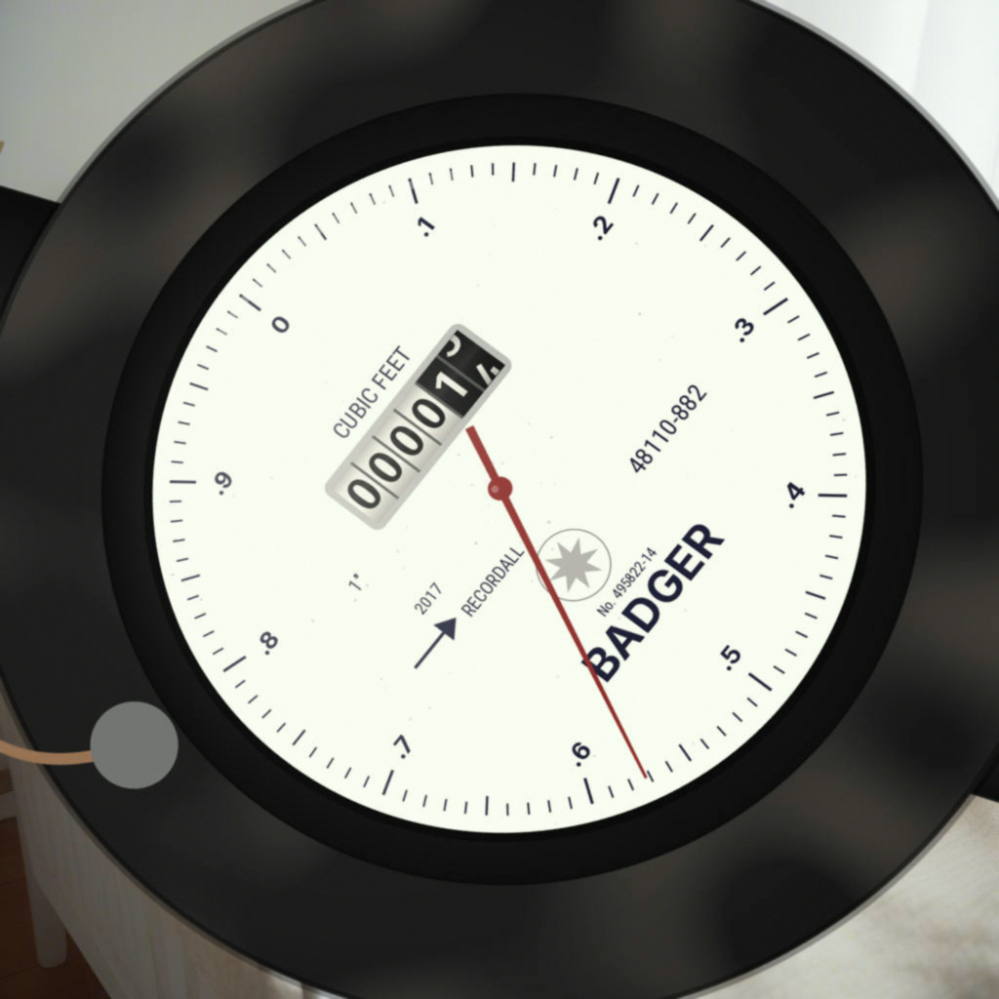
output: 13.57 ft³
